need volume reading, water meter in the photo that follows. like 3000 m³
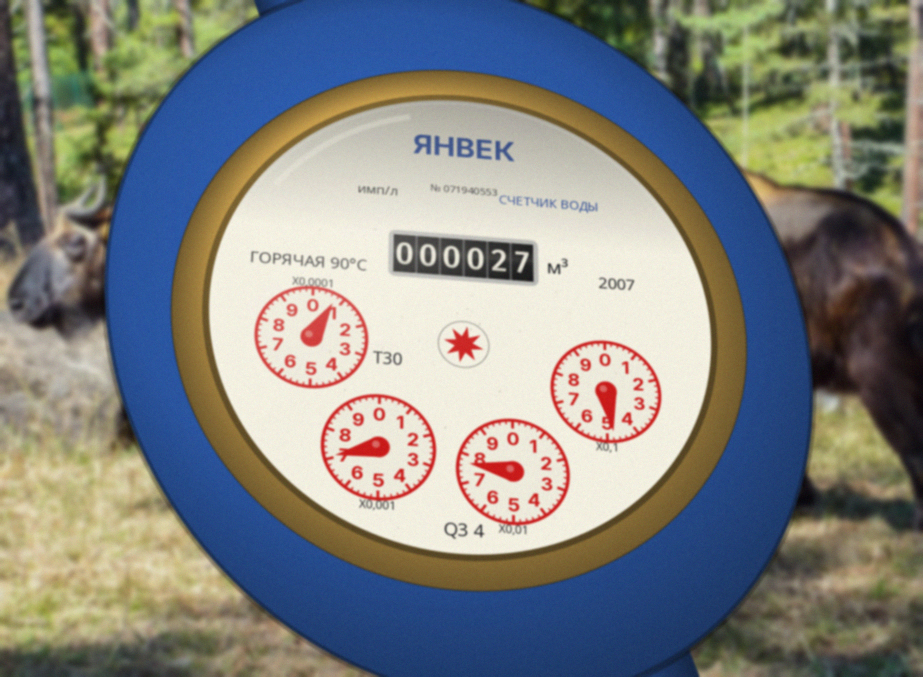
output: 27.4770 m³
